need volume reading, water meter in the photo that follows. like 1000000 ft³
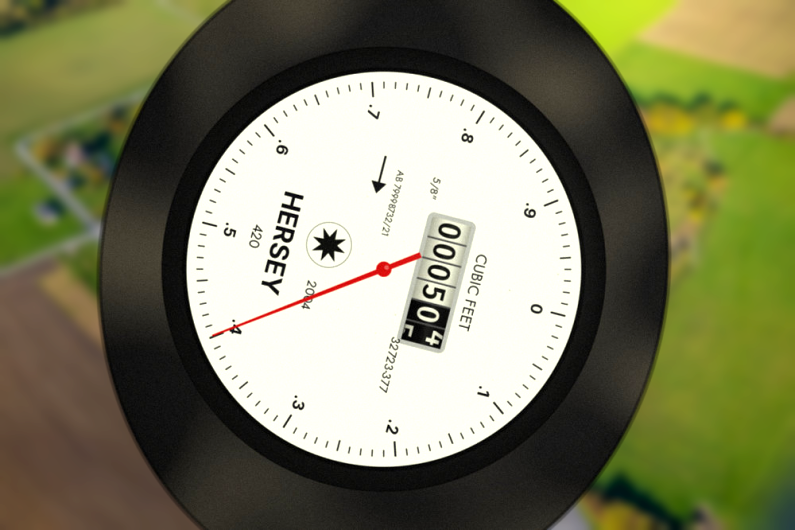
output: 504.40 ft³
